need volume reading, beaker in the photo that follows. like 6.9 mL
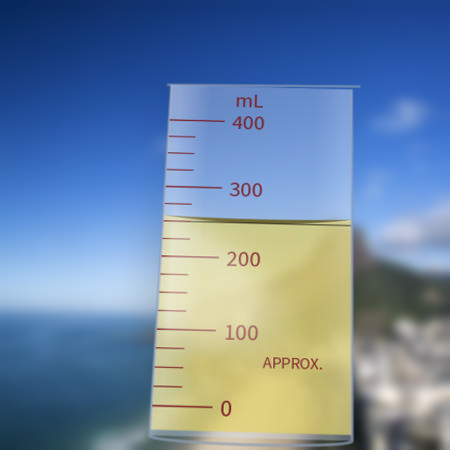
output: 250 mL
